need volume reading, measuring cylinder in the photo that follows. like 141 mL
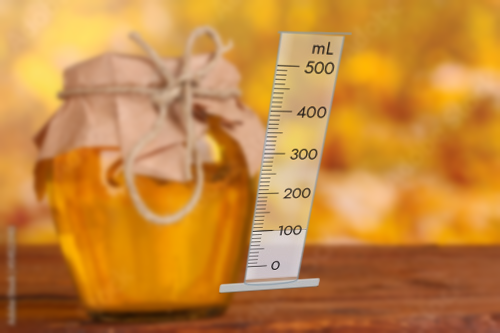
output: 100 mL
